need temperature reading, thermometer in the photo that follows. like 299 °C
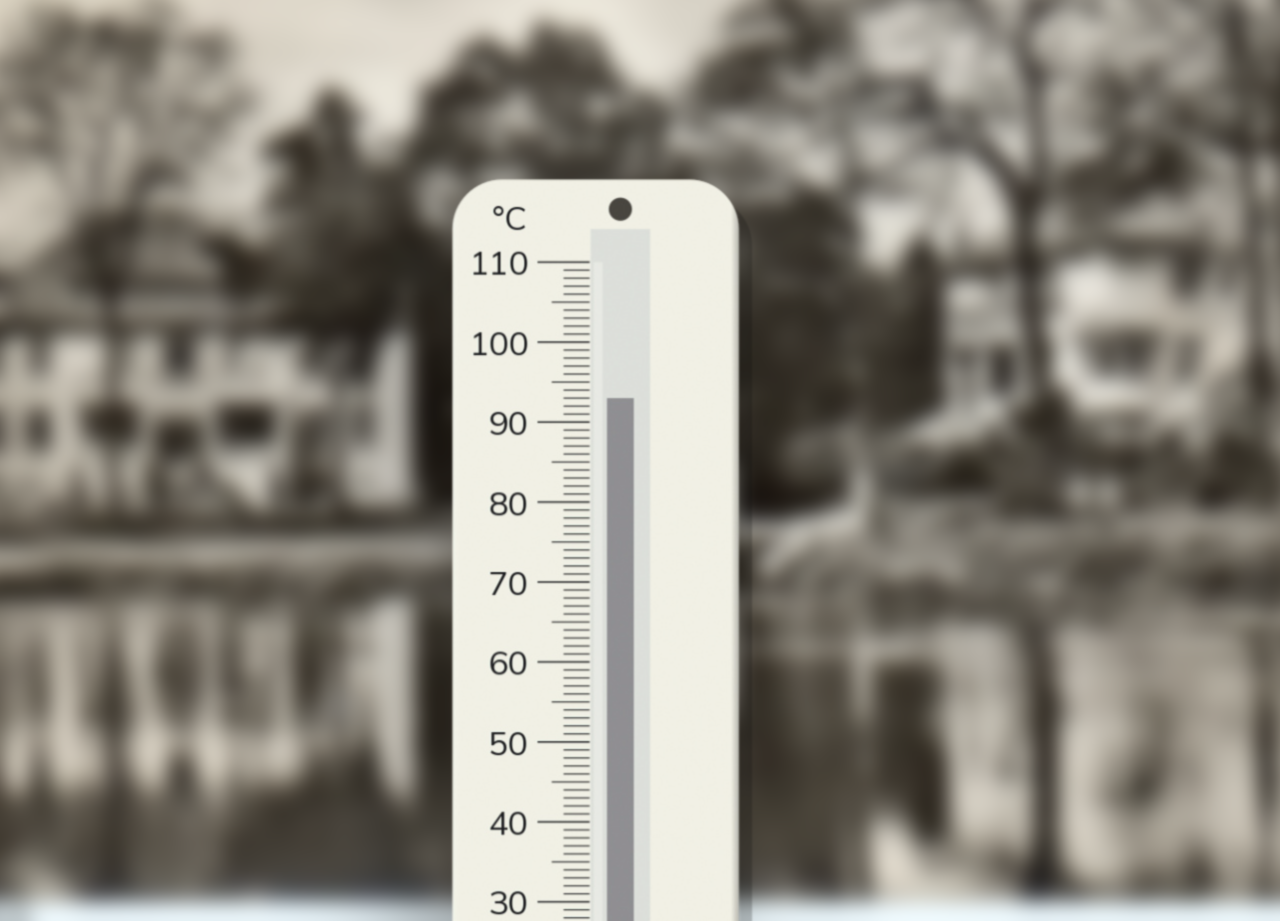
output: 93 °C
